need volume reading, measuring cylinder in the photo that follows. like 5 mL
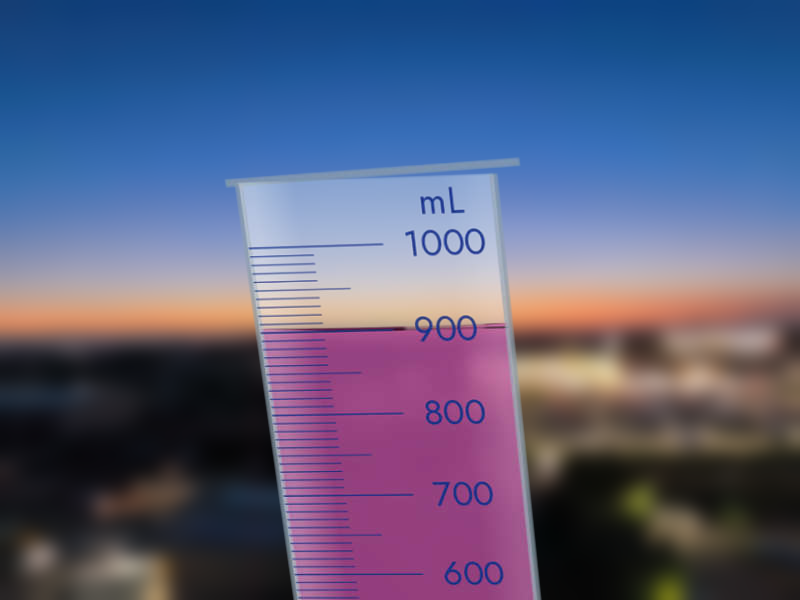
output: 900 mL
